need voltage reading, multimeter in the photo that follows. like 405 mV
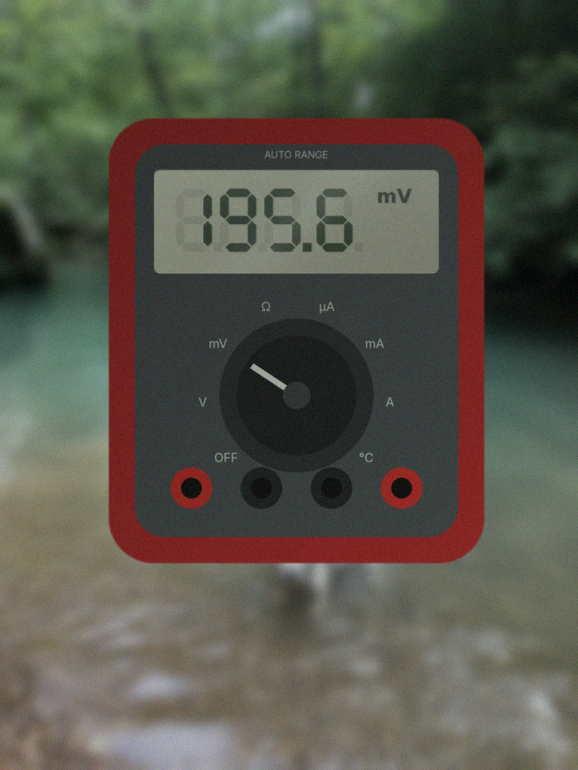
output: 195.6 mV
